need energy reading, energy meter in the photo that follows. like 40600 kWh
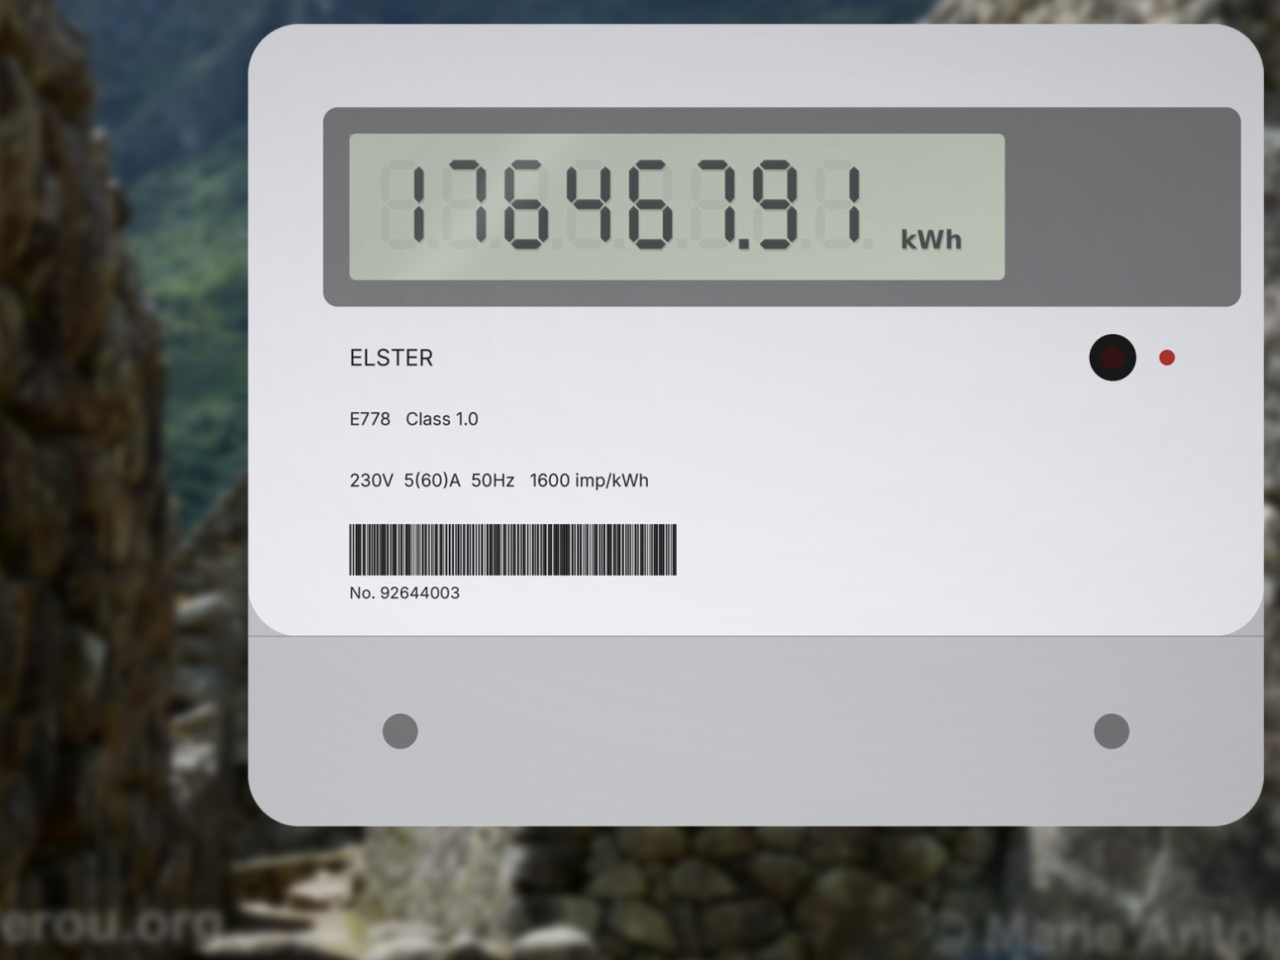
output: 176467.91 kWh
